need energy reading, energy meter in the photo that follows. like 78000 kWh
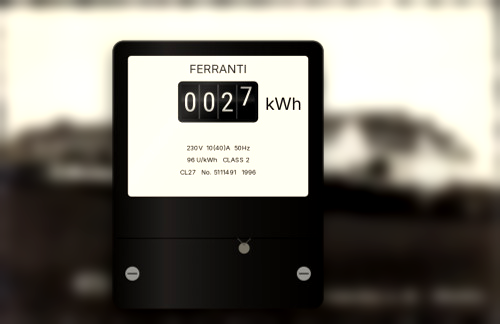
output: 27 kWh
